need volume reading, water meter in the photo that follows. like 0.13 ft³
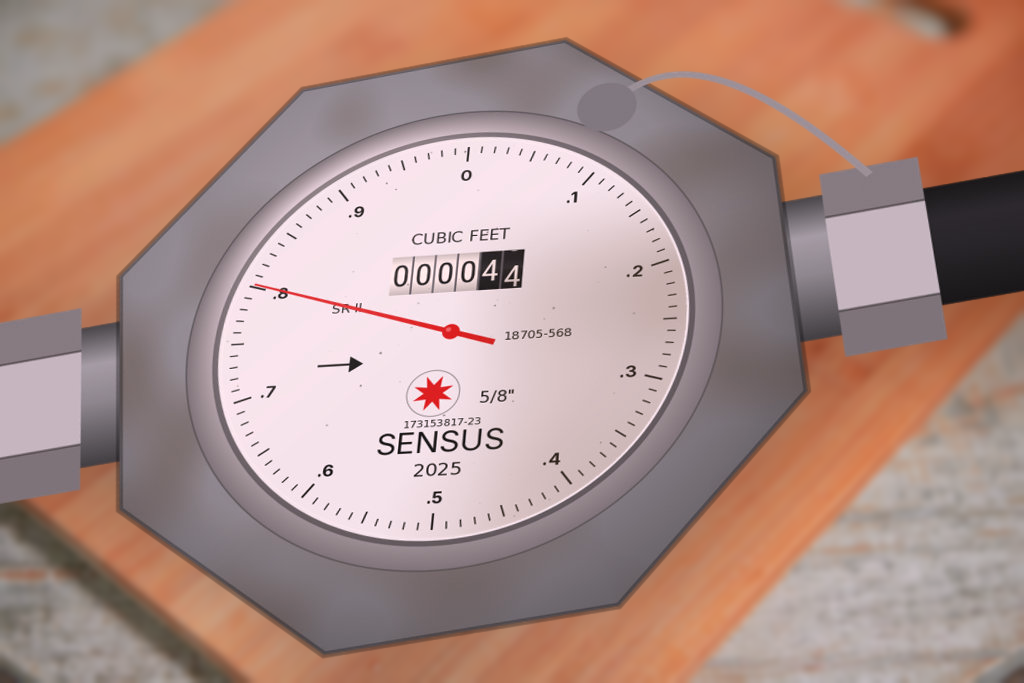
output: 43.80 ft³
